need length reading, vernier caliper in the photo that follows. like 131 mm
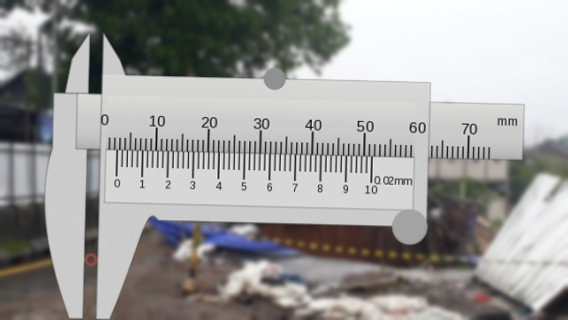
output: 2.5 mm
